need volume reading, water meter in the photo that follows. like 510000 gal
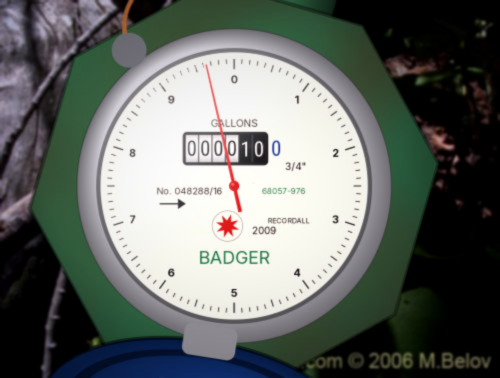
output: 99.6 gal
